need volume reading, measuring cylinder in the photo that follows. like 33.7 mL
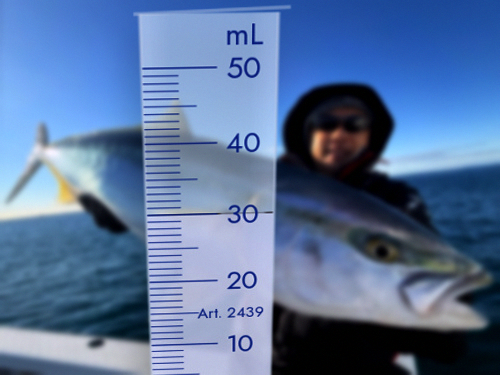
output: 30 mL
